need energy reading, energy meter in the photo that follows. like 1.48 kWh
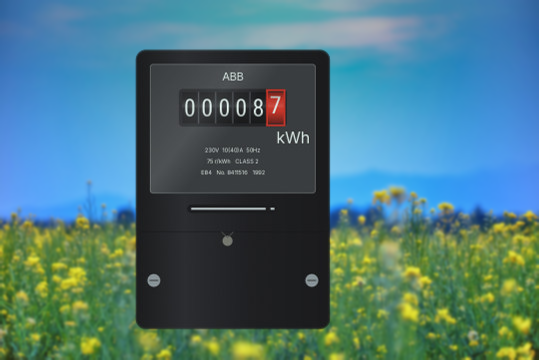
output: 8.7 kWh
